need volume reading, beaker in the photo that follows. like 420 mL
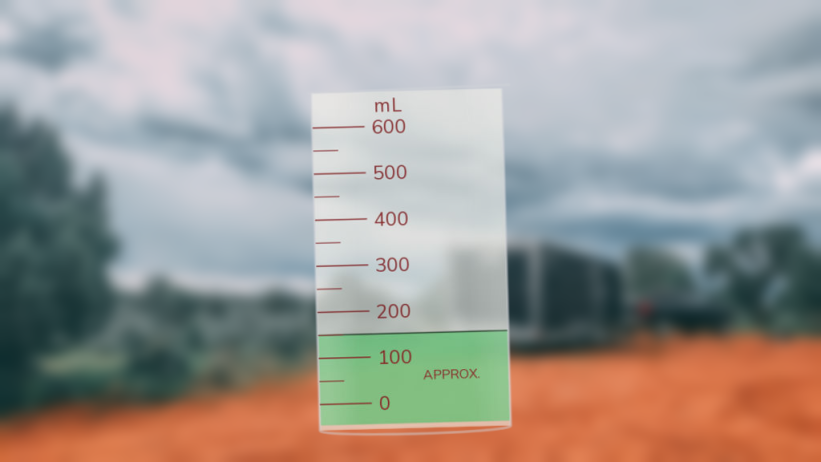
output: 150 mL
